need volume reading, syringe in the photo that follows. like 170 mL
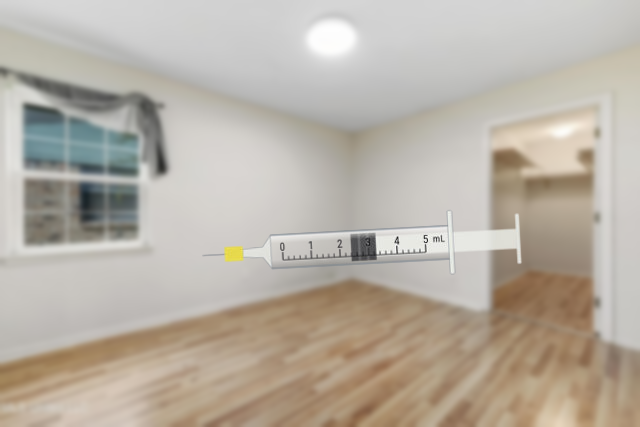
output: 2.4 mL
